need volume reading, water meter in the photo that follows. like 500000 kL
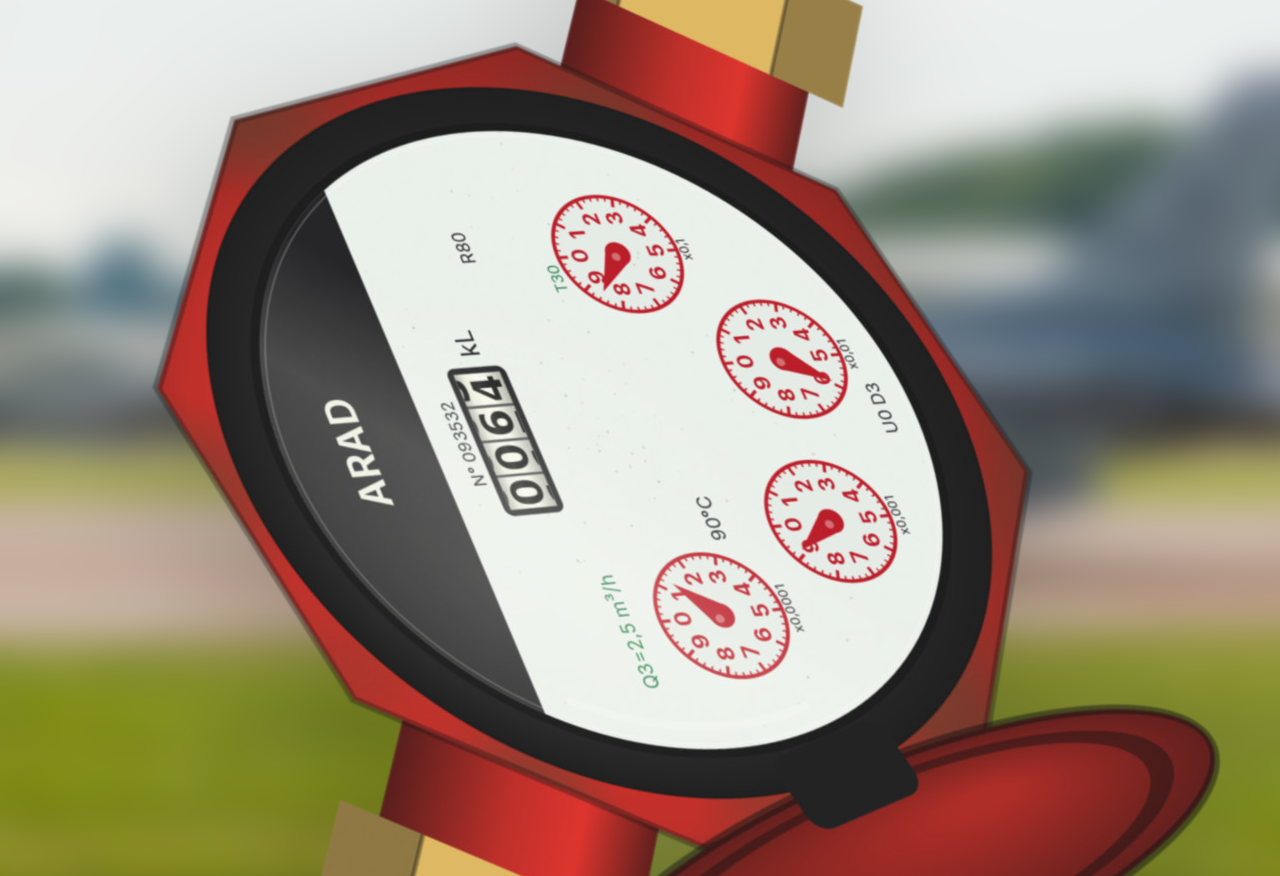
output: 63.8591 kL
